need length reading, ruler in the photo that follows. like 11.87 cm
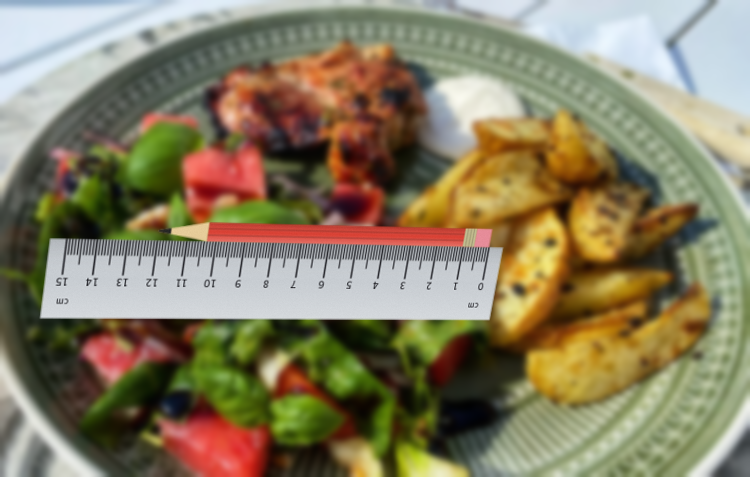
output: 12 cm
